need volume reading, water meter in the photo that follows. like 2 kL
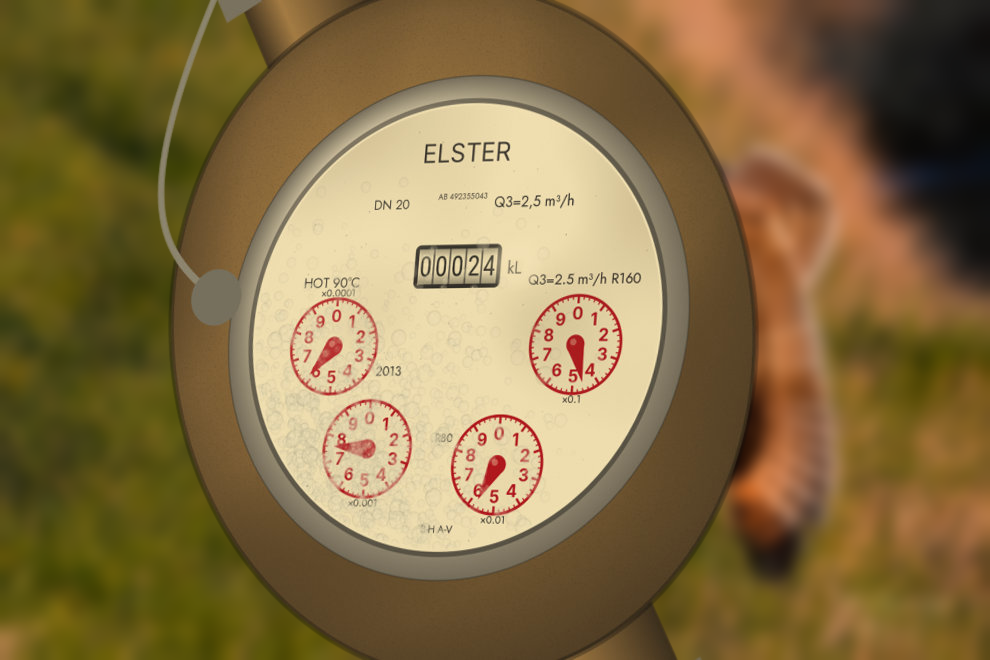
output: 24.4576 kL
